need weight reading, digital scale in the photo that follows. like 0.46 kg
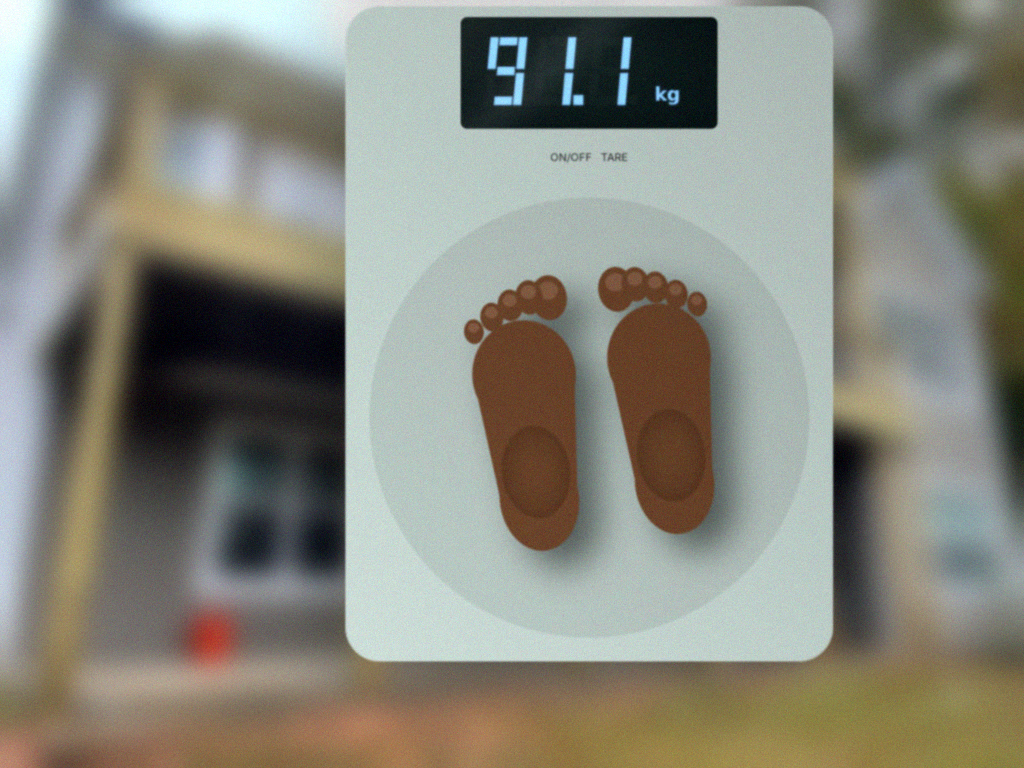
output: 91.1 kg
